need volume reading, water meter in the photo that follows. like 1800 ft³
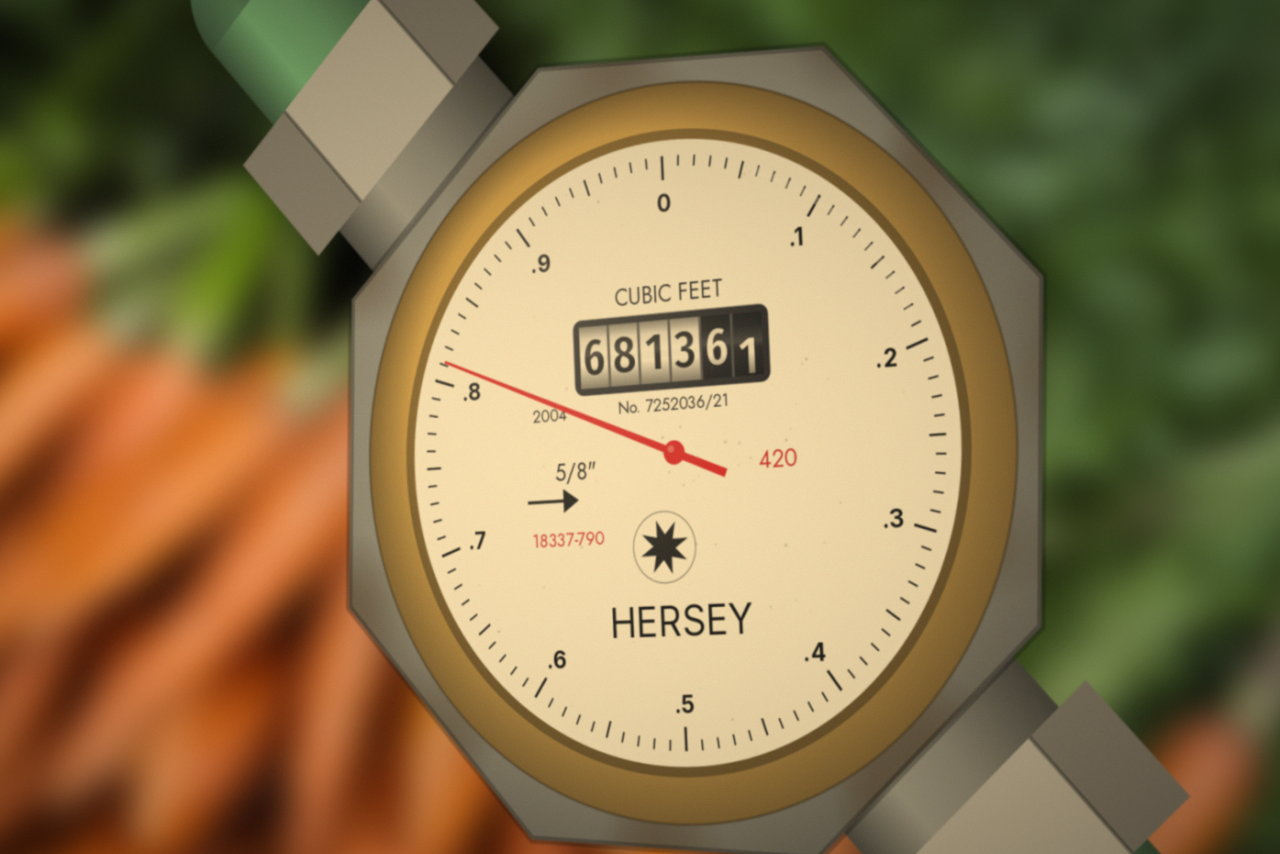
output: 681360.81 ft³
